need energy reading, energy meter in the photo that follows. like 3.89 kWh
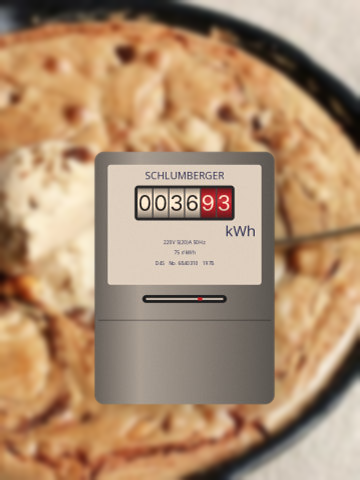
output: 36.93 kWh
